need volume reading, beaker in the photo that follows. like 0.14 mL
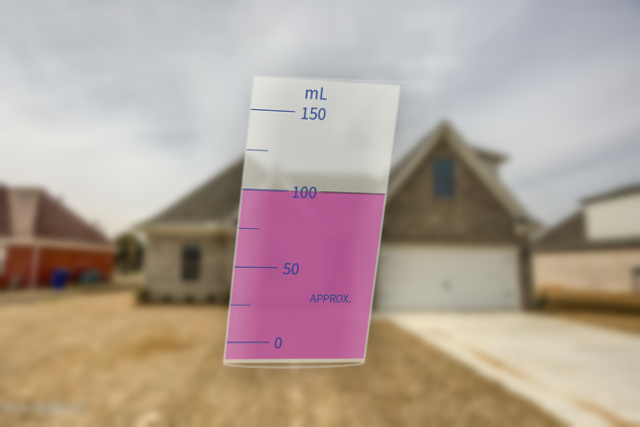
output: 100 mL
